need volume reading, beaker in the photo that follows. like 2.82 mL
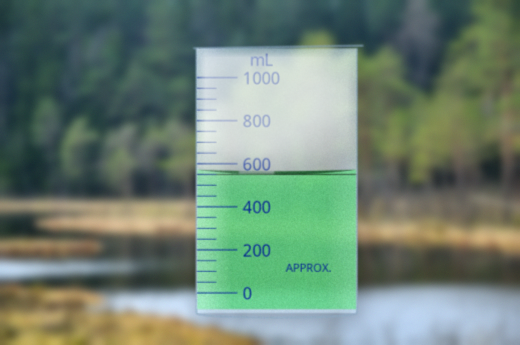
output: 550 mL
